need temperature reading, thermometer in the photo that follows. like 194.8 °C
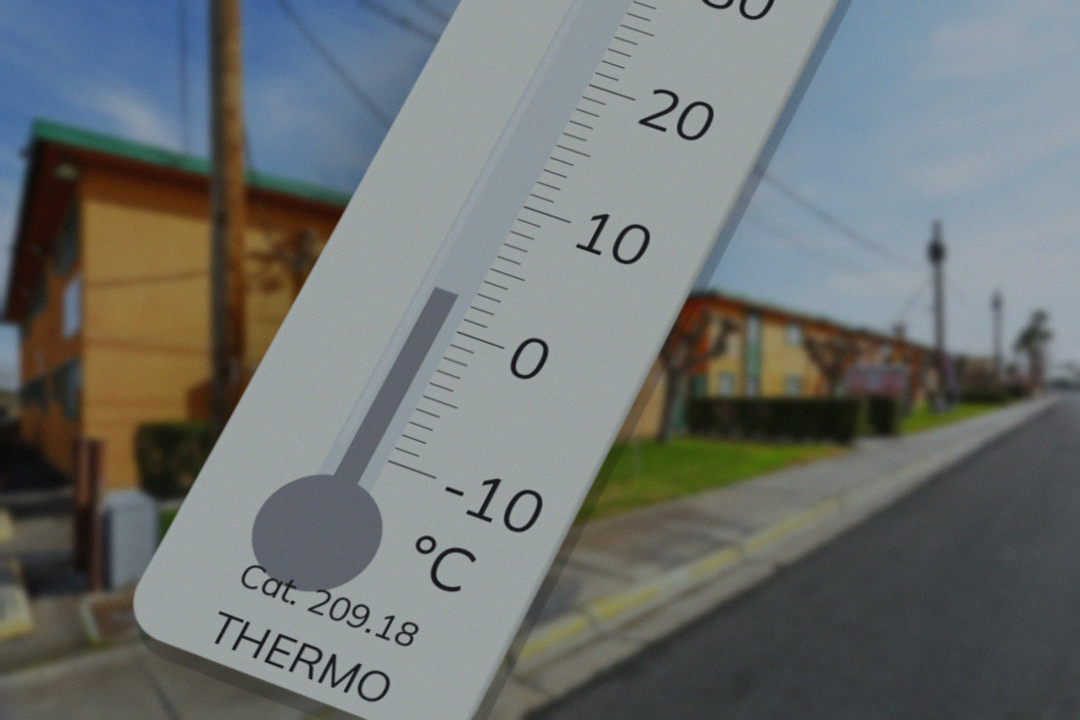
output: 2.5 °C
